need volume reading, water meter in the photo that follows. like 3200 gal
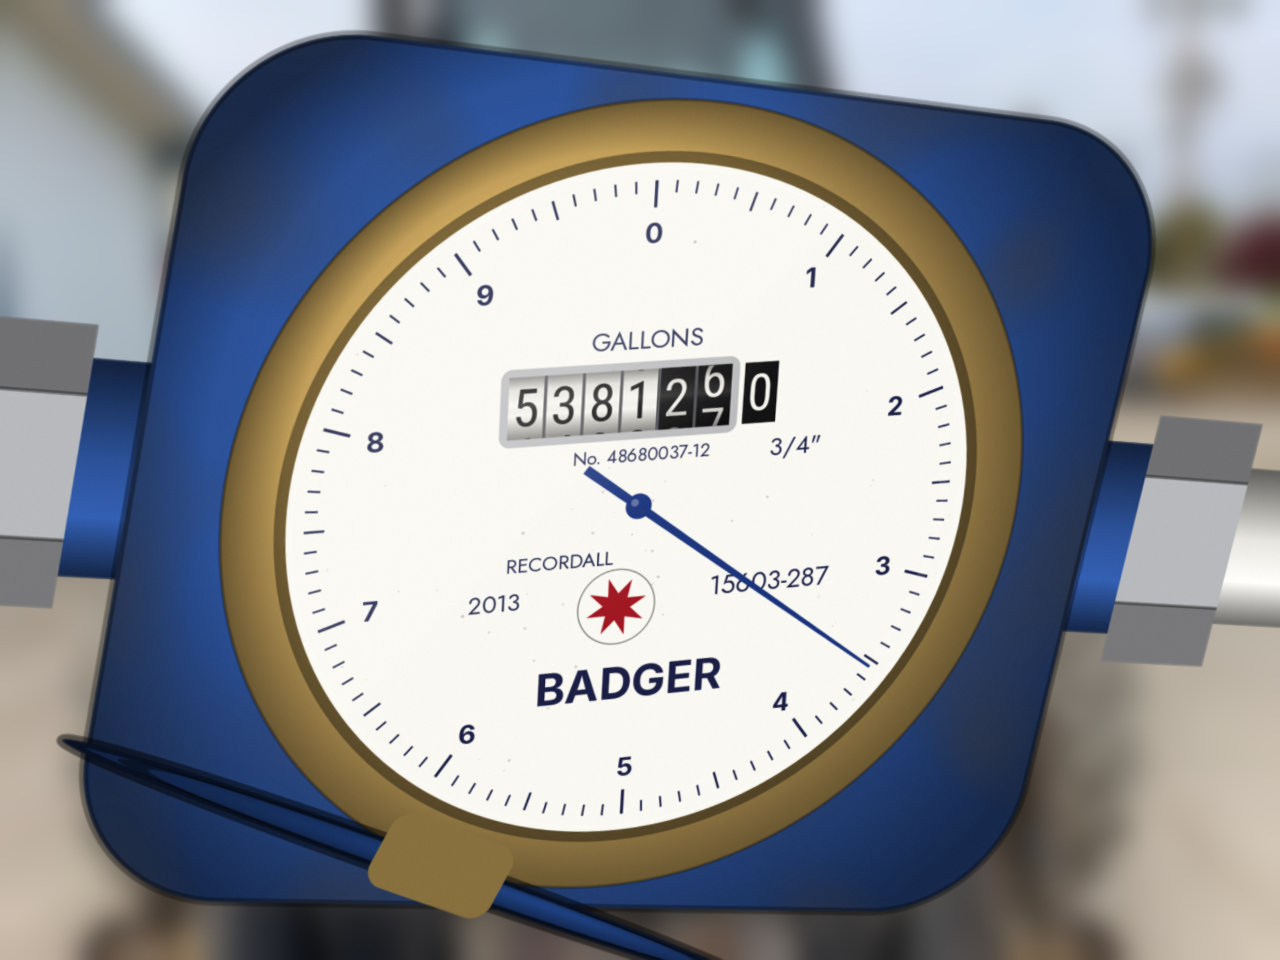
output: 5381263.5 gal
